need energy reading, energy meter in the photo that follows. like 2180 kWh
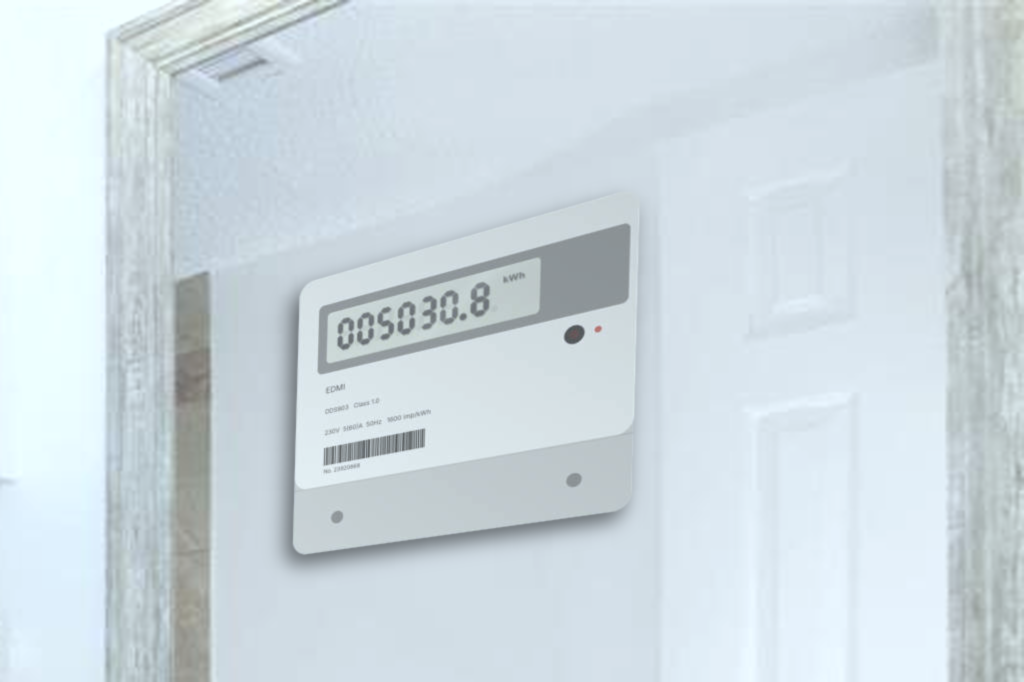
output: 5030.8 kWh
